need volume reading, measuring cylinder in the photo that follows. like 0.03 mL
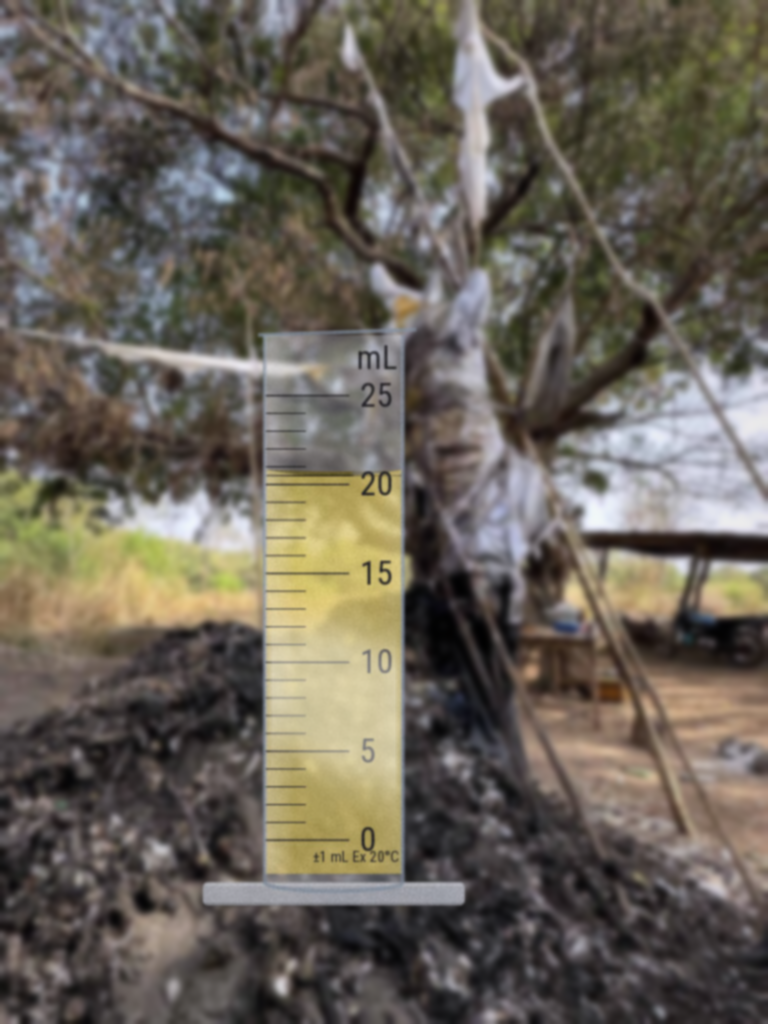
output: 20.5 mL
